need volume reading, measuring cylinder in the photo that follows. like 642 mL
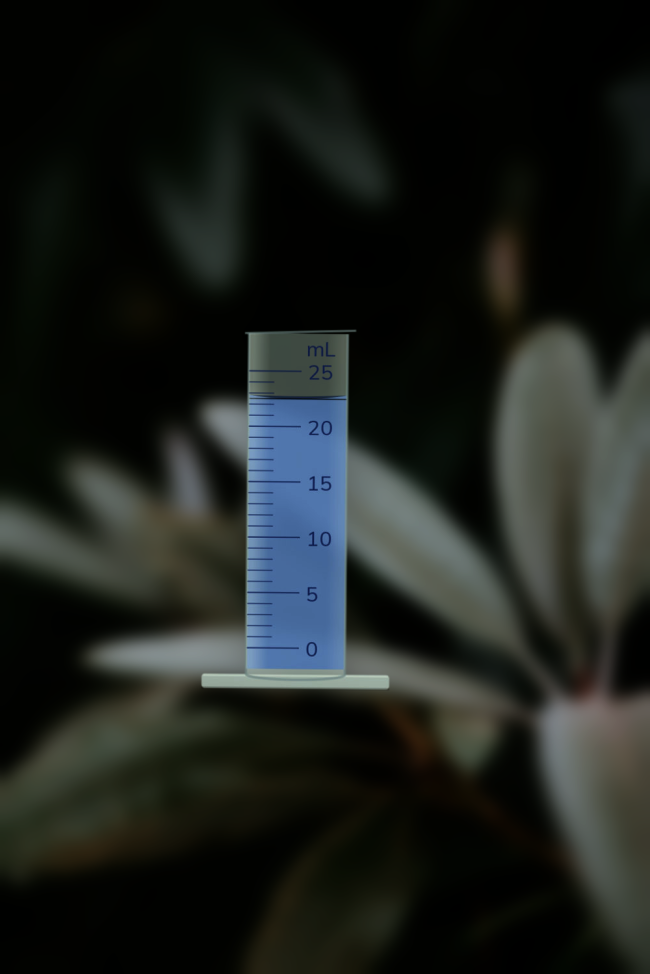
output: 22.5 mL
